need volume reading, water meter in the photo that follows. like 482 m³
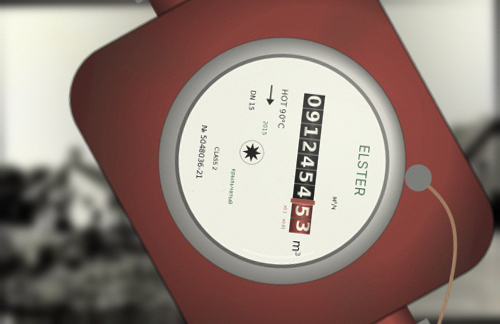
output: 912454.53 m³
